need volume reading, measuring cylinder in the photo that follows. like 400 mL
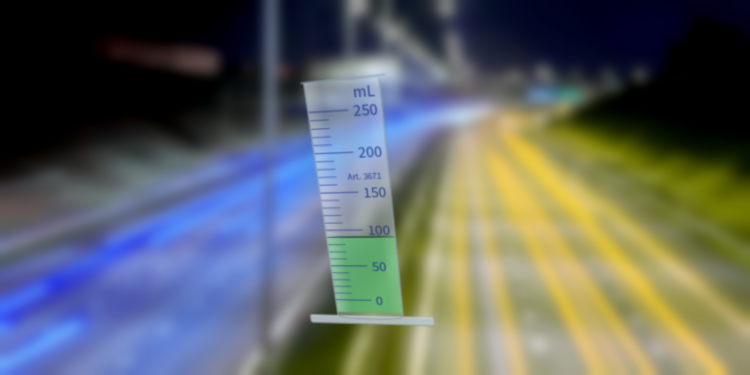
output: 90 mL
